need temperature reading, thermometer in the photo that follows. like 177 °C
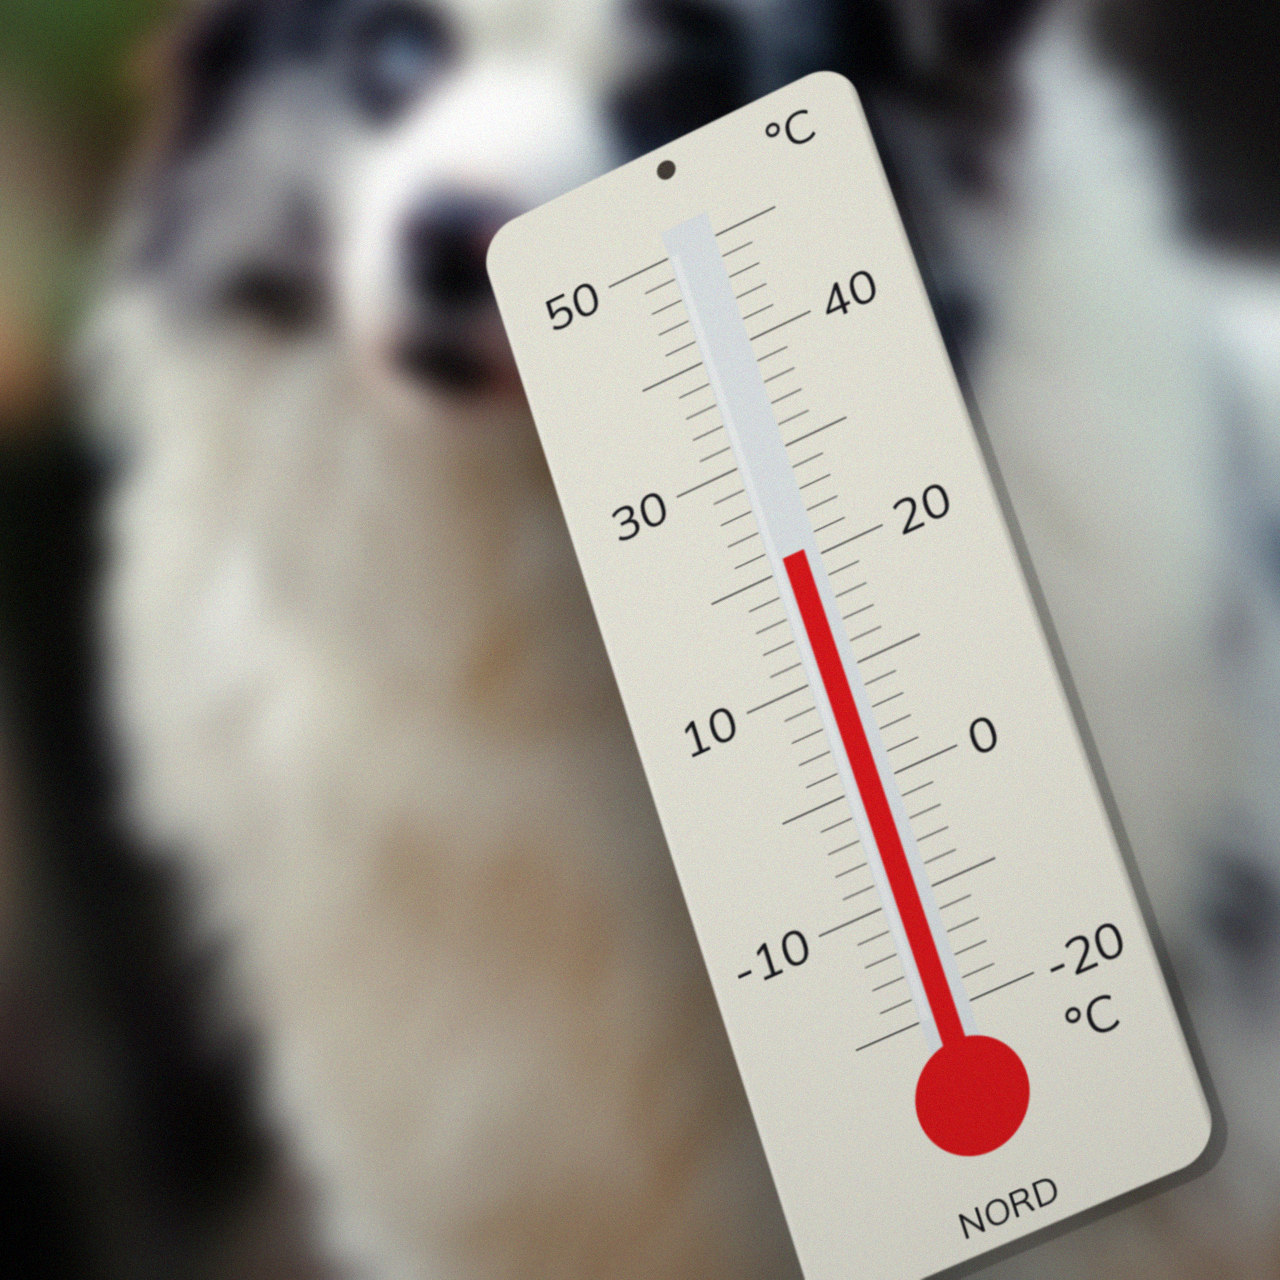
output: 21 °C
